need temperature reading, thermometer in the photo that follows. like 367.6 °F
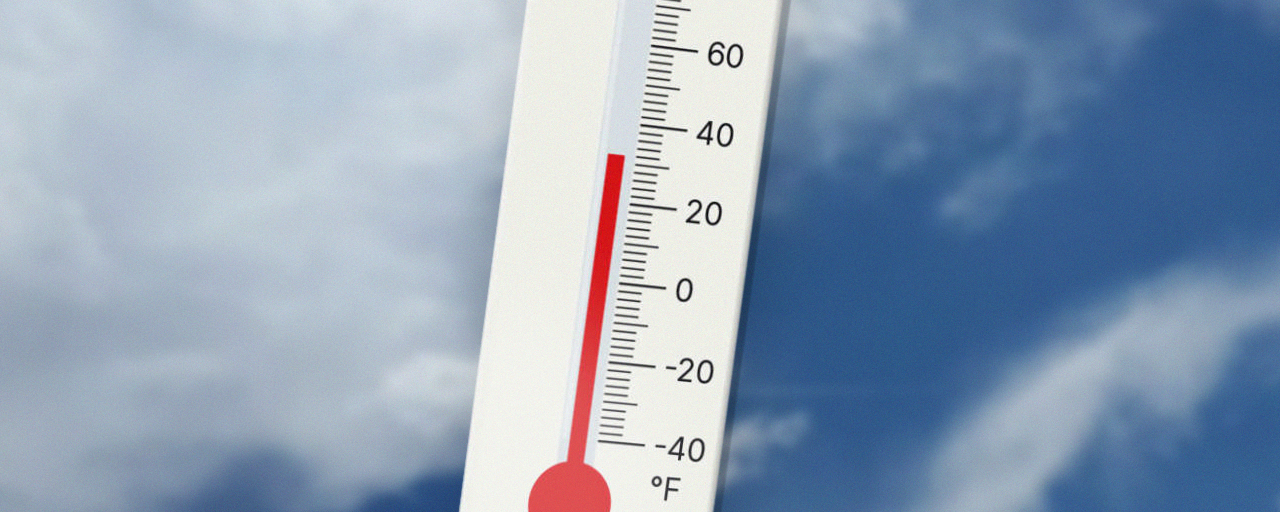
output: 32 °F
